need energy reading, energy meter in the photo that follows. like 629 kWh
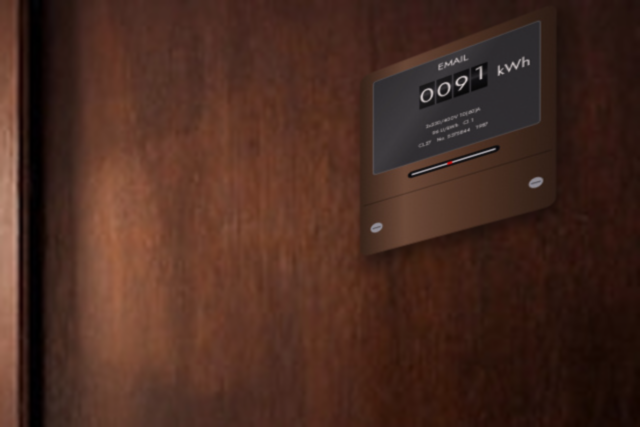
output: 91 kWh
